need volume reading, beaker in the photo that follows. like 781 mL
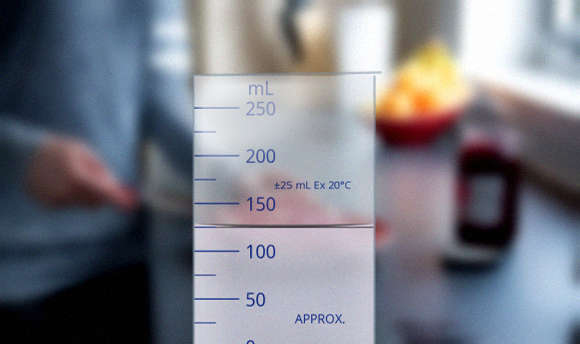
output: 125 mL
